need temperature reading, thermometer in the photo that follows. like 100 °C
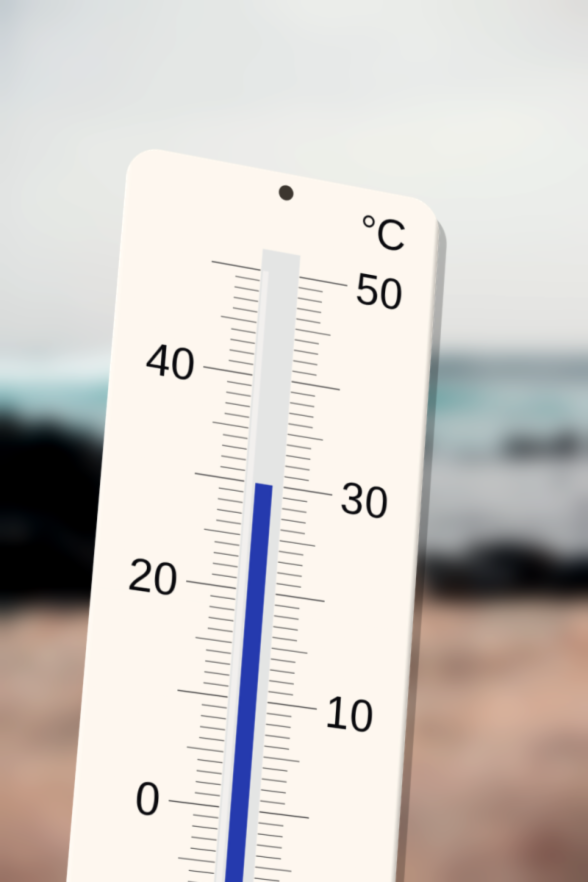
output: 30 °C
